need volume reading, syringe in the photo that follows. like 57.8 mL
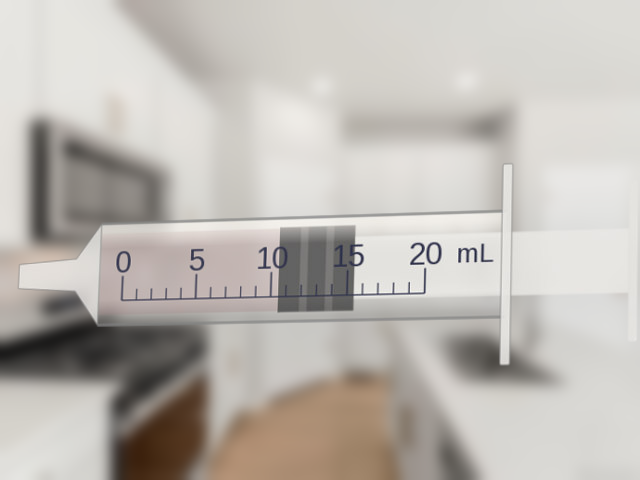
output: 10.5 mL
